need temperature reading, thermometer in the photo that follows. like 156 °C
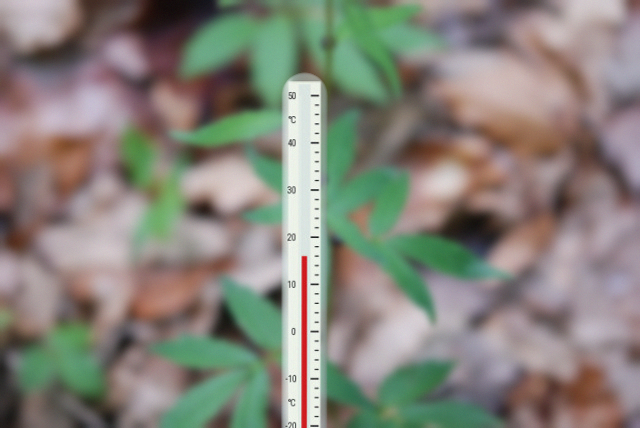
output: 16 °C
